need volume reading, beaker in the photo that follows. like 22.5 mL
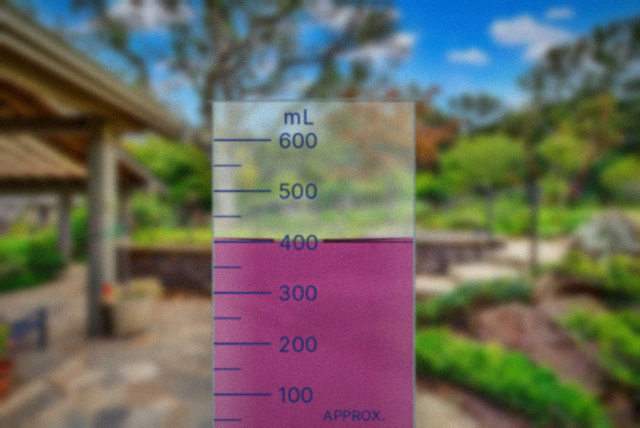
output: 400 mL
